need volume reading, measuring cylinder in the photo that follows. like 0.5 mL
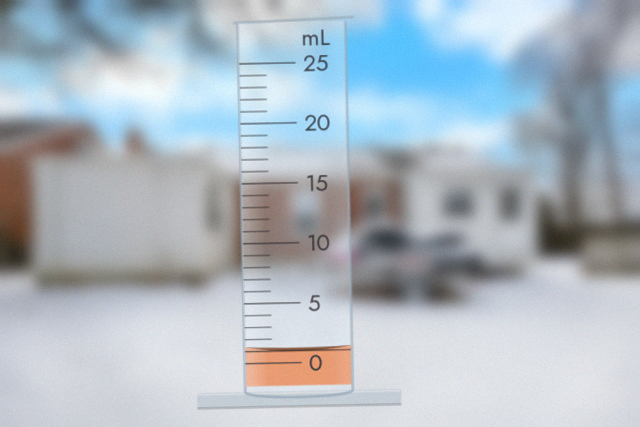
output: 1 mL
